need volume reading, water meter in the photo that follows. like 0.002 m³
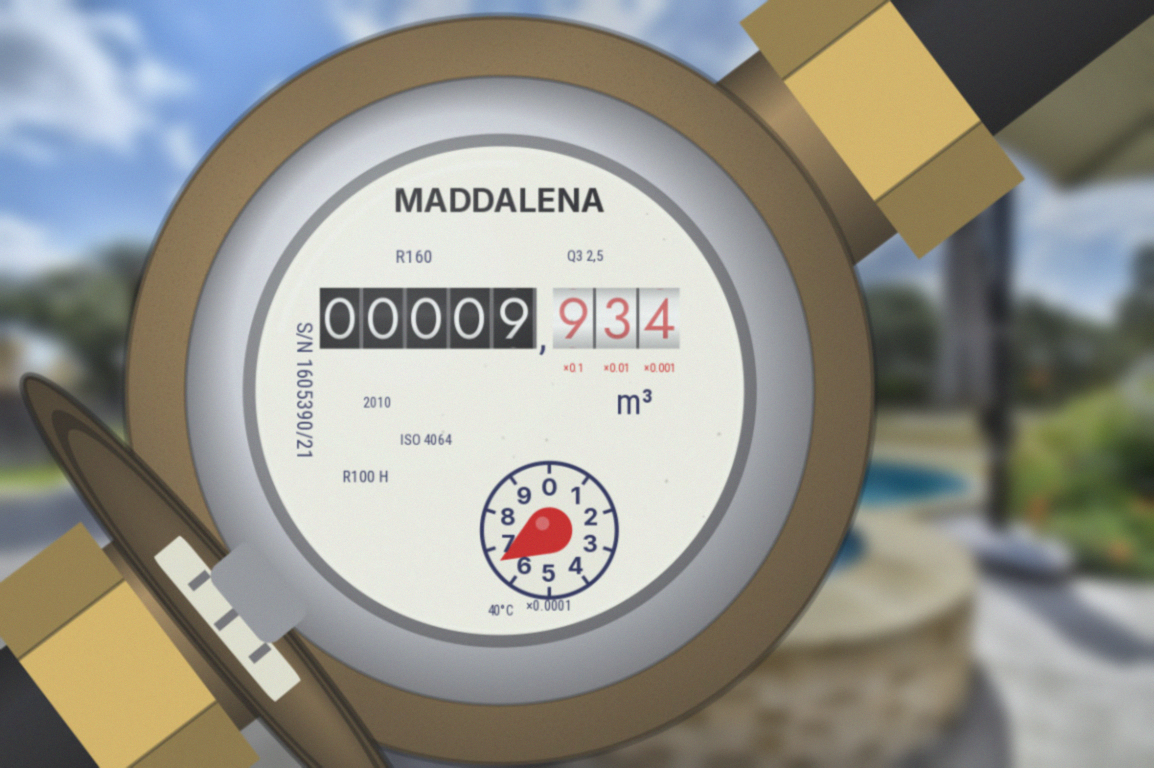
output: 9.9346 m³
